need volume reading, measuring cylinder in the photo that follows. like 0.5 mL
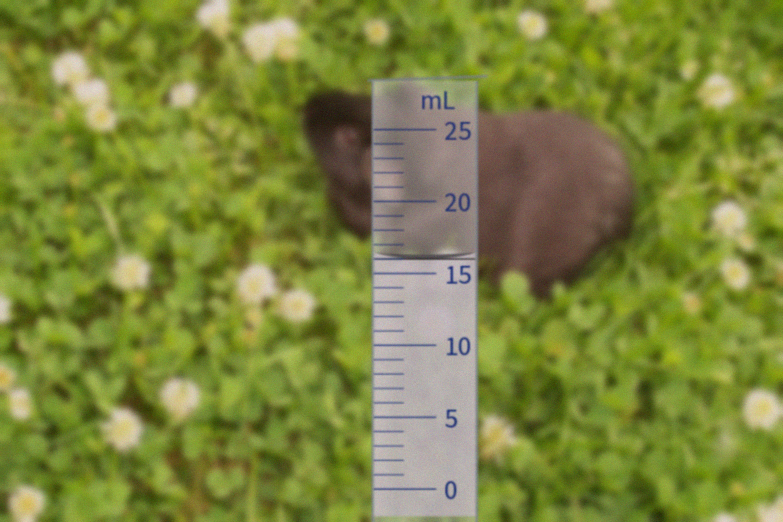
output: 16 mL
